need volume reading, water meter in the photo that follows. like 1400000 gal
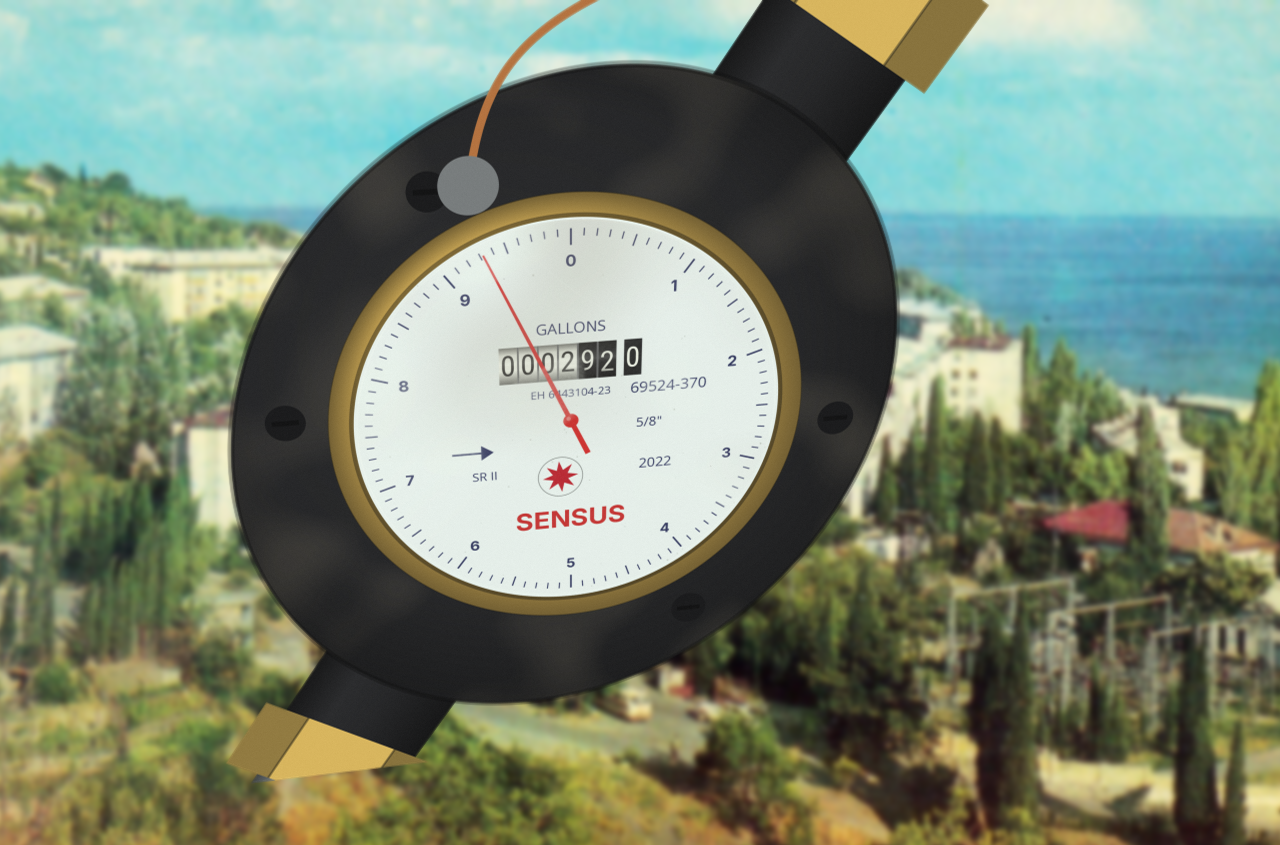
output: 2919.3 gal
